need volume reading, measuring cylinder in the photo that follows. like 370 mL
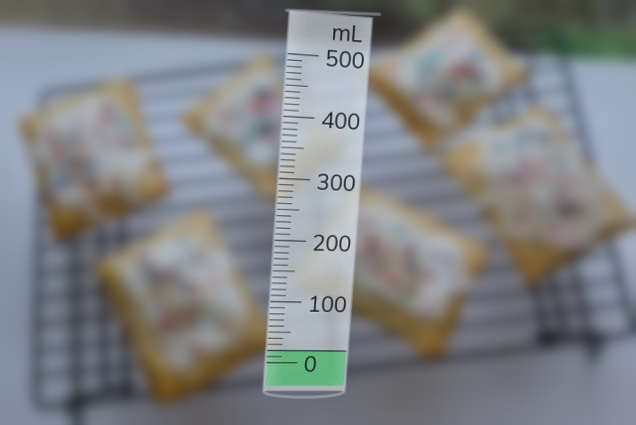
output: 20 mL
